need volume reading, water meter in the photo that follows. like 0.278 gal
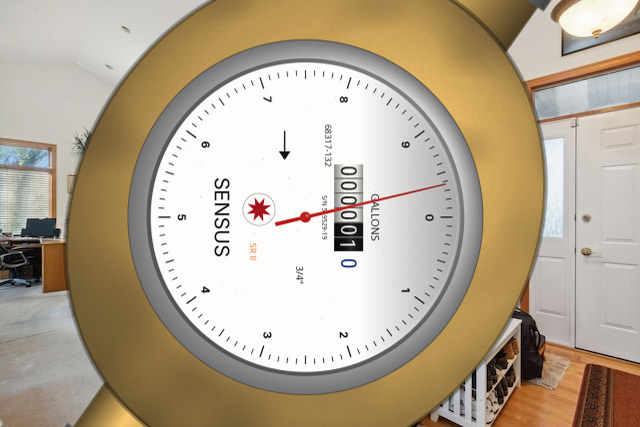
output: 9.6 gal
